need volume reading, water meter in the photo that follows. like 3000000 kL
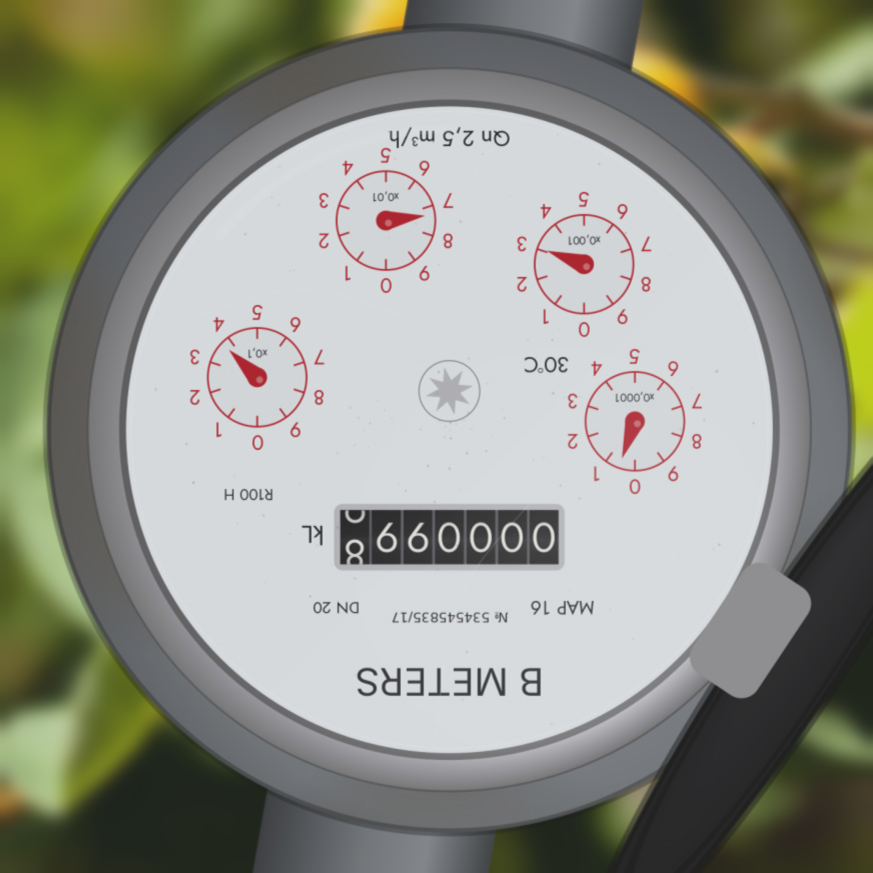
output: 998.3730 kL
